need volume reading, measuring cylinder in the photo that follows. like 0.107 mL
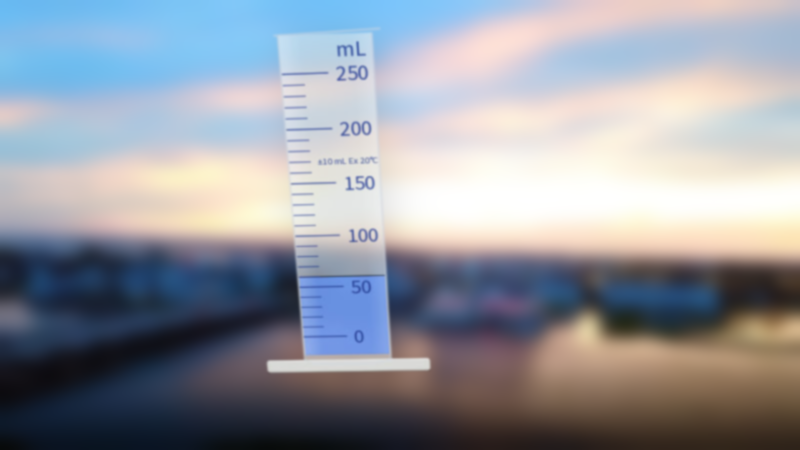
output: 60 mL
